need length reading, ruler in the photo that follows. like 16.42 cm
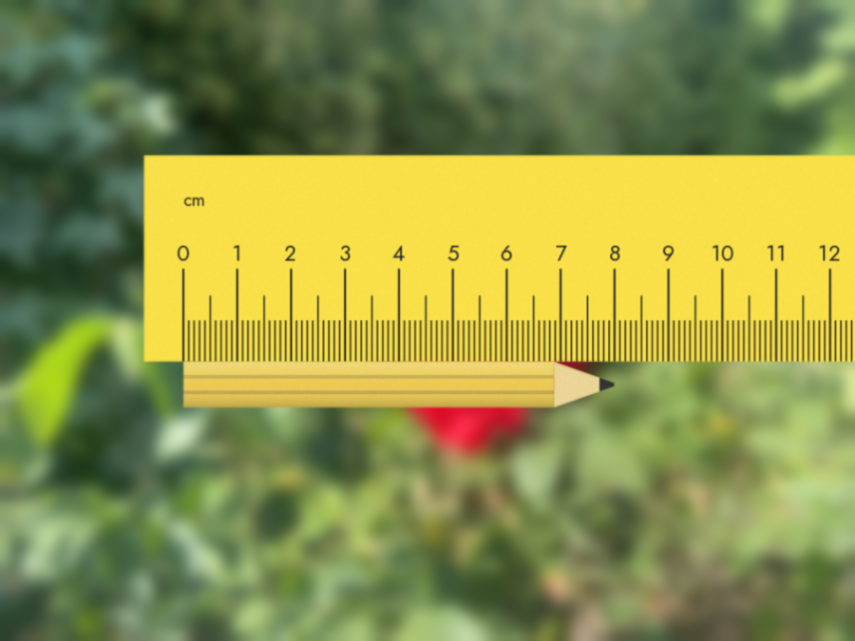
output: 8 cm
